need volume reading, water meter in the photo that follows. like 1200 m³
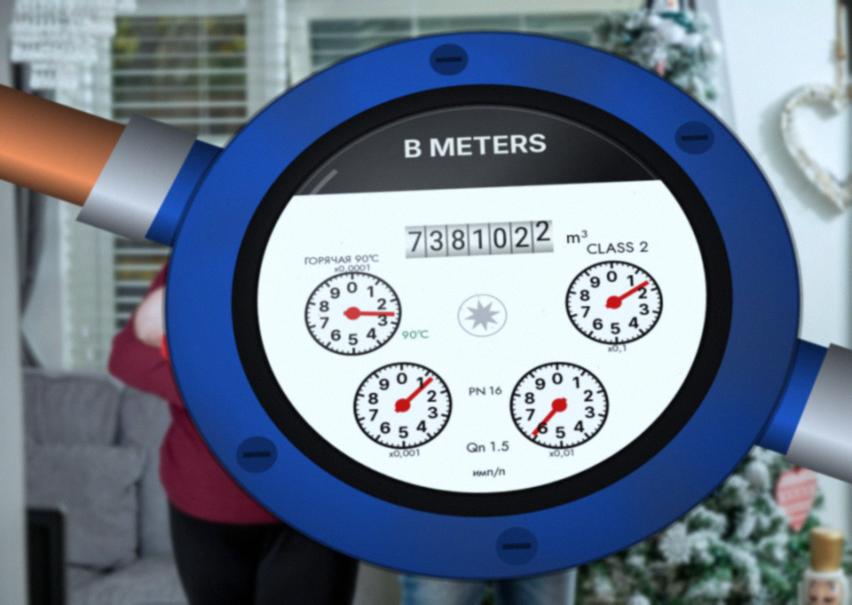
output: 7381022.1612 m³
